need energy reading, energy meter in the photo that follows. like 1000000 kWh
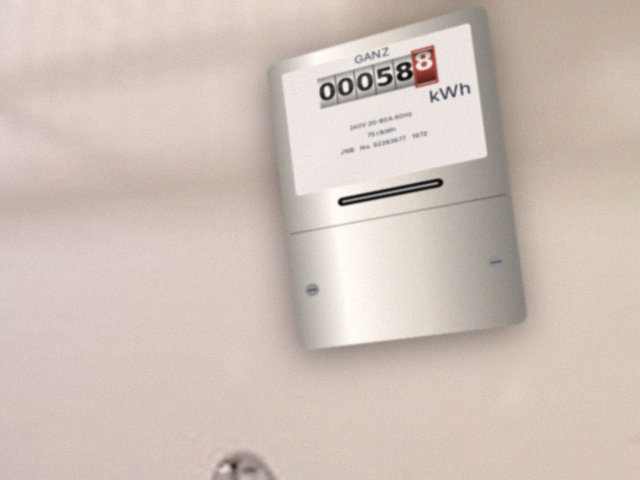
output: 58.8 kWh
